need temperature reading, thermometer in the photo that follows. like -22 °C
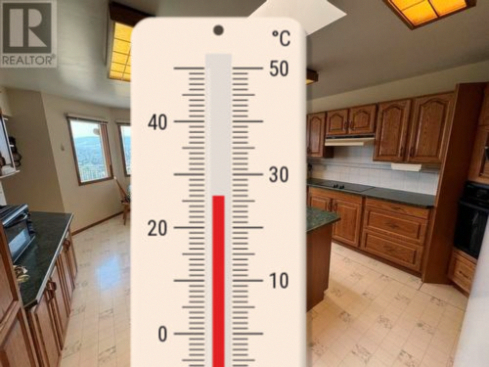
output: 26 °C
